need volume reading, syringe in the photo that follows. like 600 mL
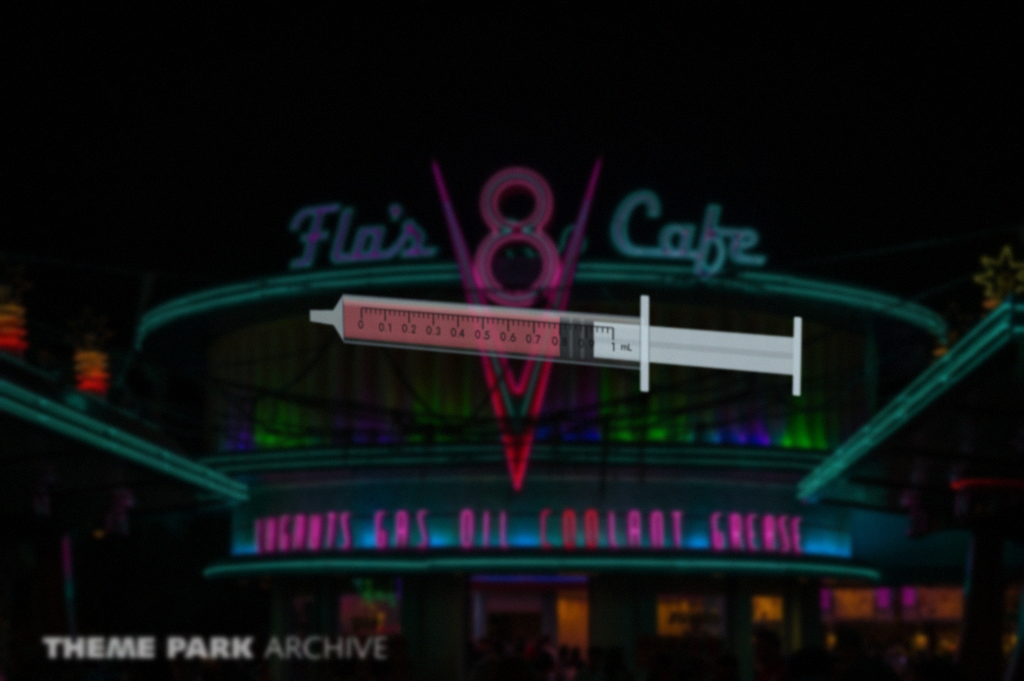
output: 0.8 mL
